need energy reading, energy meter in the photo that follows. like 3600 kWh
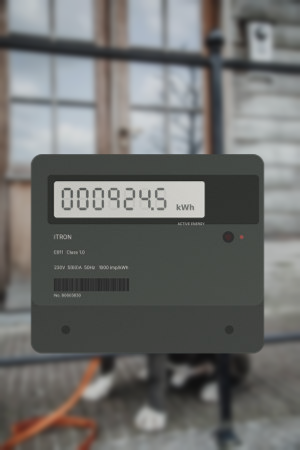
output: 924.5 kWh
